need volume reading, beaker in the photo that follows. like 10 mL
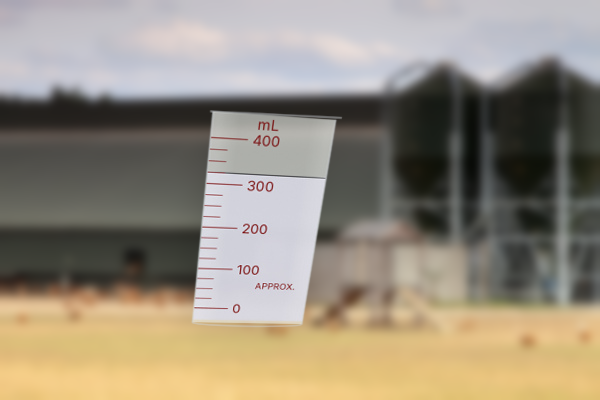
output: 325 mL
